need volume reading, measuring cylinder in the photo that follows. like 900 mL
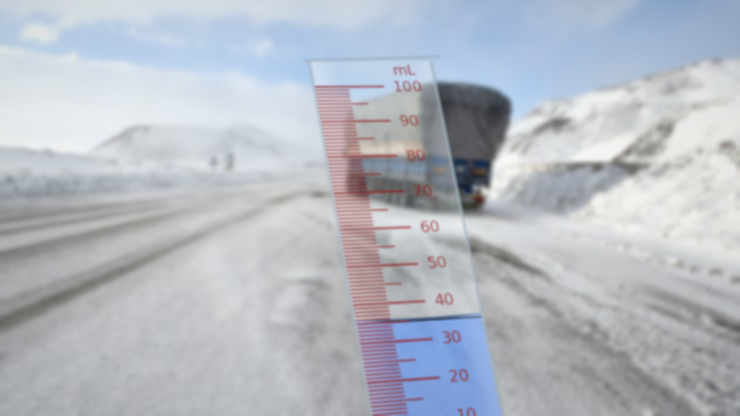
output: 35 mL
